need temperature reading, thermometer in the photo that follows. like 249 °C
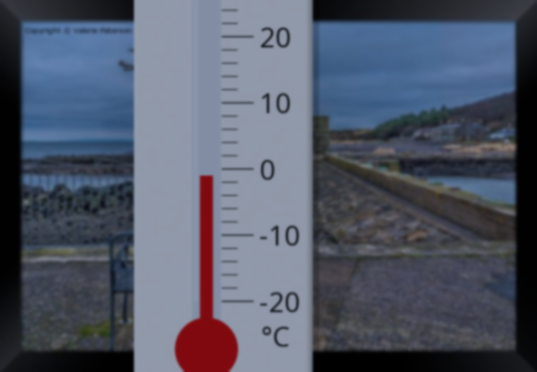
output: -1 °C
